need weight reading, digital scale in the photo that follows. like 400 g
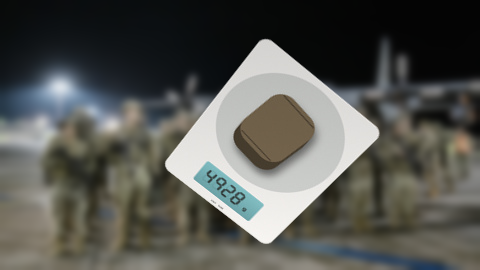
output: 4928 g
